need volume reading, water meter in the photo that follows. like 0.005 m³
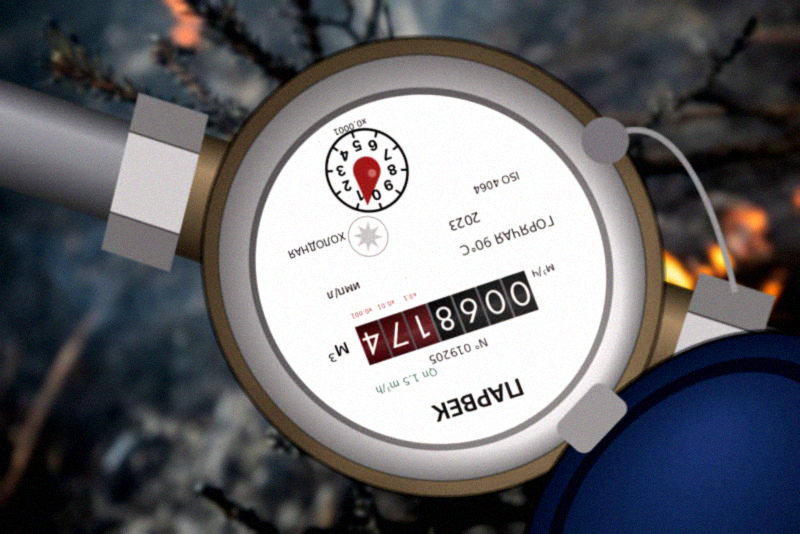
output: 68.1740 m³
